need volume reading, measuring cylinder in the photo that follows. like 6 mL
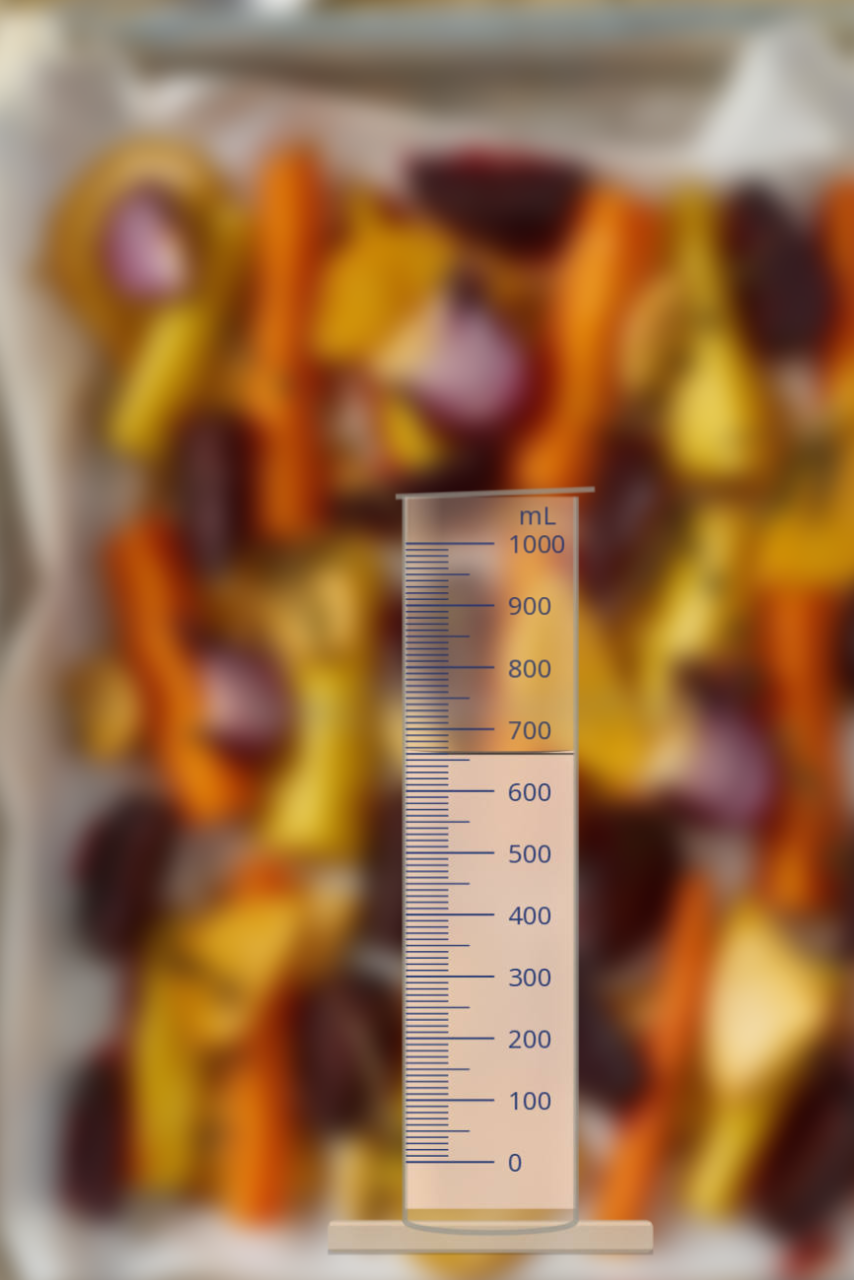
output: 660 mL
